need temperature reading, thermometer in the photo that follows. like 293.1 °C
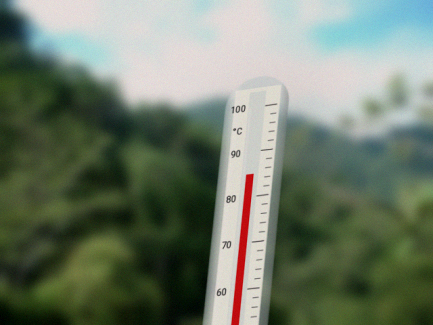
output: 85 °C
